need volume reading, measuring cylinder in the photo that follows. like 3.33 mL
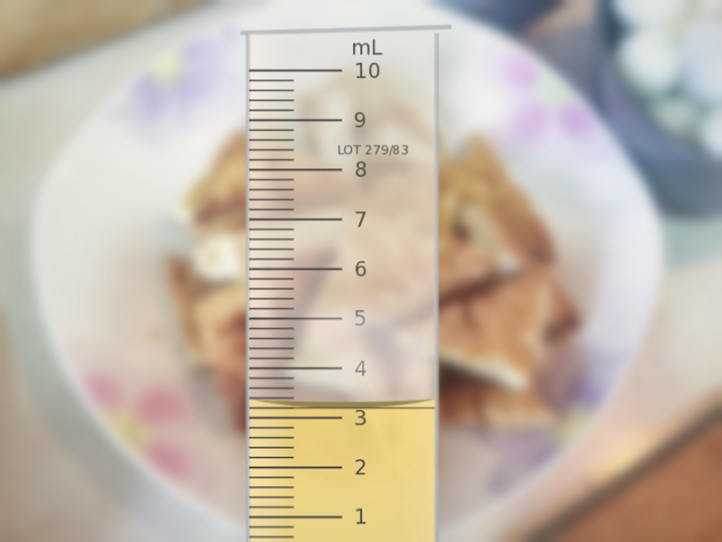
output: 3.2 mL
